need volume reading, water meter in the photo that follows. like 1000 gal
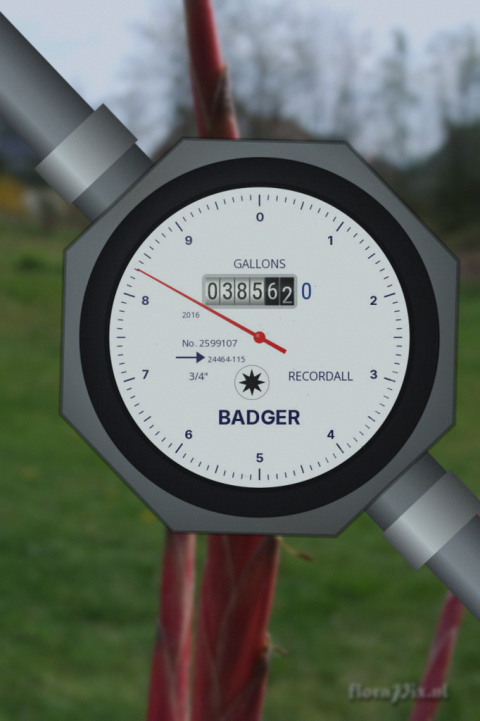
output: 385618.3 gal
